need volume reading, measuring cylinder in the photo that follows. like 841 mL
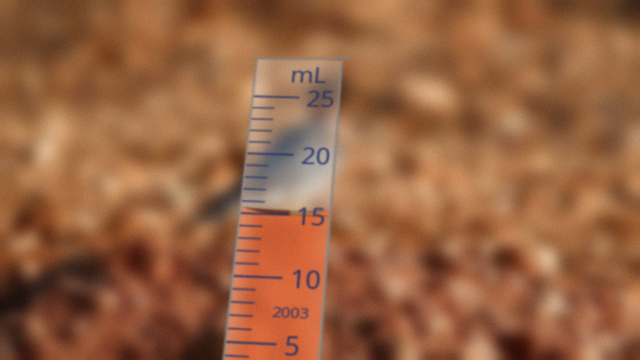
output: 15 mL
